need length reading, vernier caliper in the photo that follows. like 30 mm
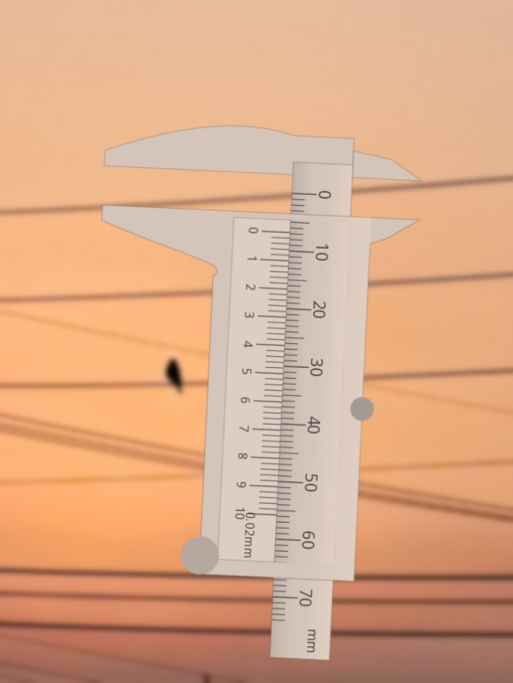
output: 6.8 mm
